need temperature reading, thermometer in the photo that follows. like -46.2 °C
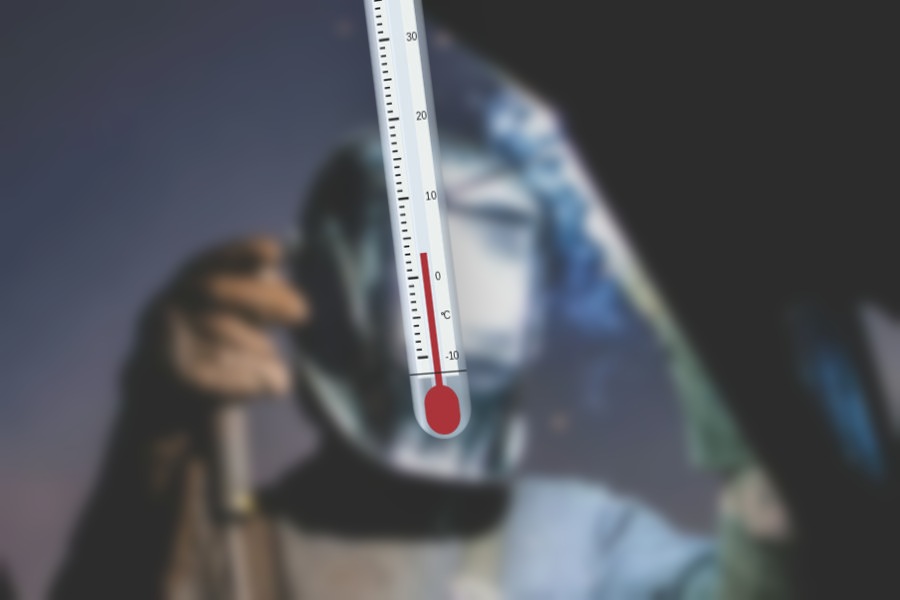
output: 3 °C
